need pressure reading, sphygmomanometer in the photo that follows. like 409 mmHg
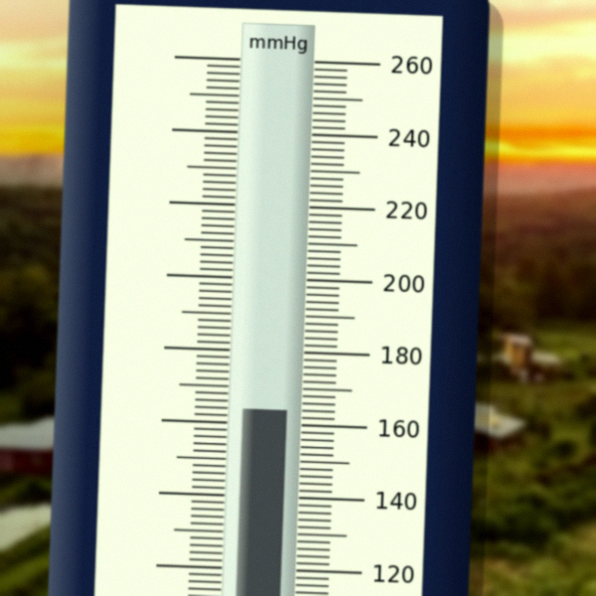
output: 164 mmHg
